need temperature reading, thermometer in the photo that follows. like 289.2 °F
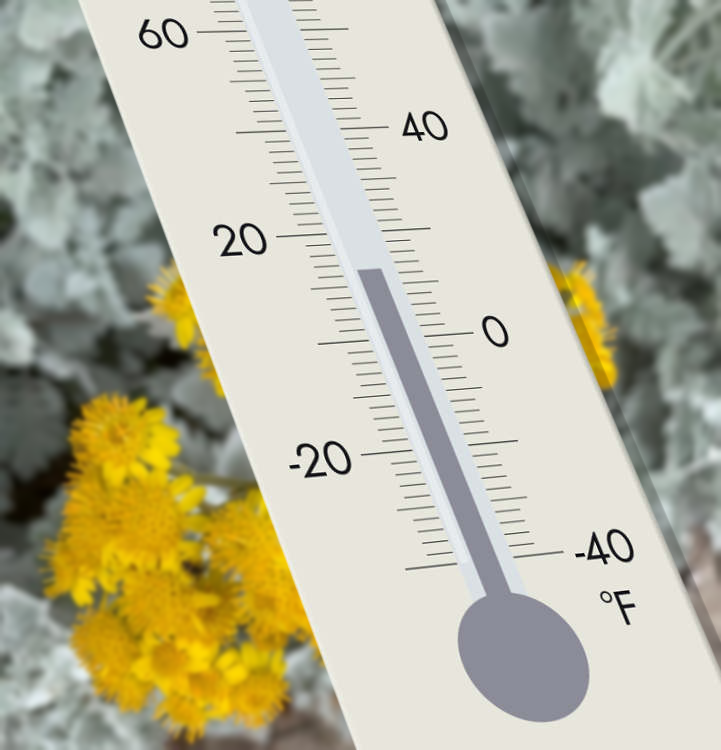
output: 13 °F
